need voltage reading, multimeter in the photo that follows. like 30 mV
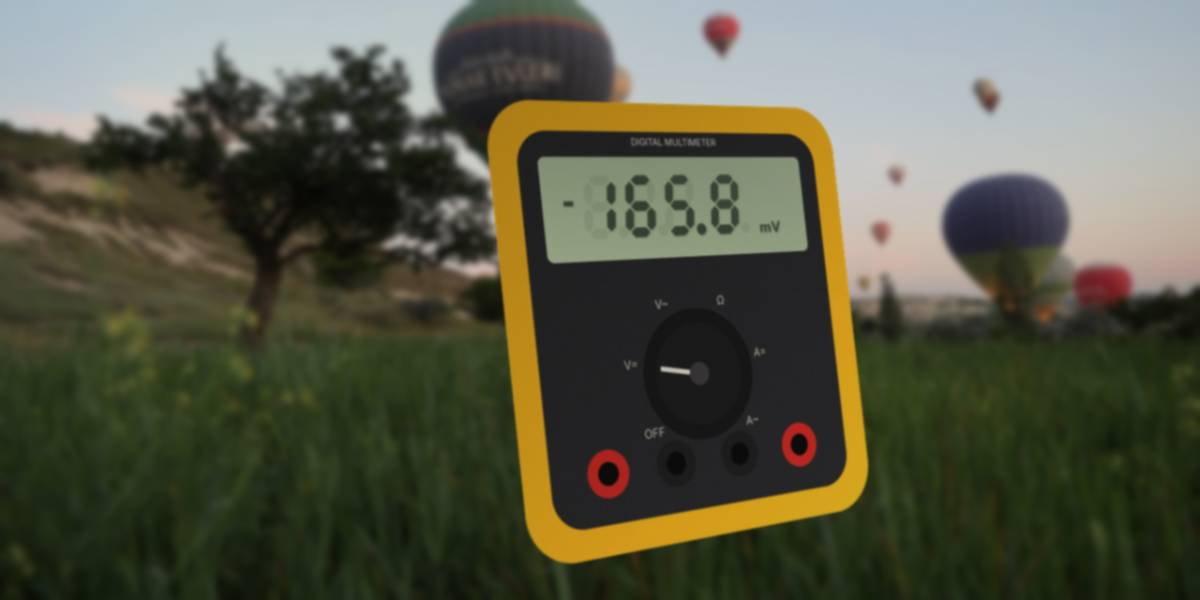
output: -165.8 mV
